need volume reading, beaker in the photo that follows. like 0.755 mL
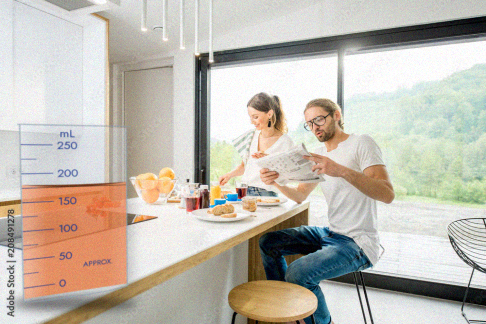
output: 175 mL
